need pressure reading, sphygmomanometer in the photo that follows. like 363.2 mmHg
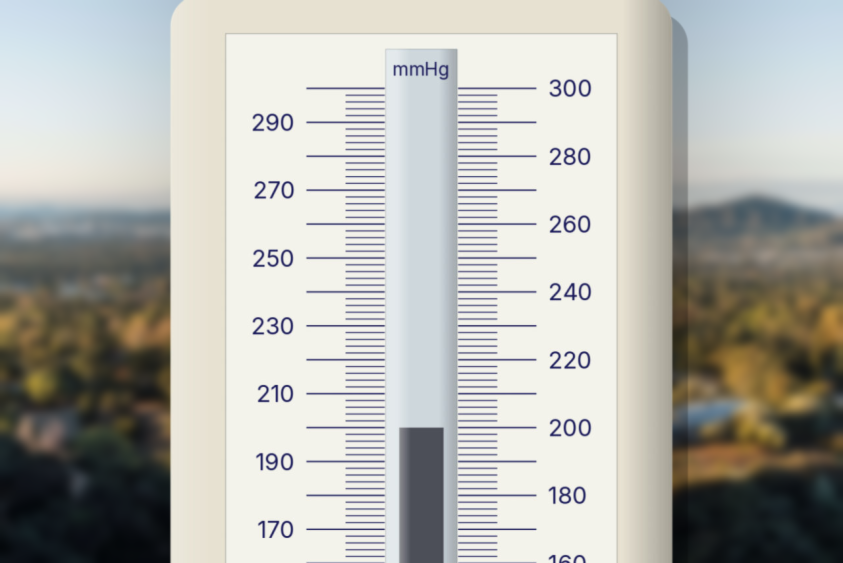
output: 200 mmHg
